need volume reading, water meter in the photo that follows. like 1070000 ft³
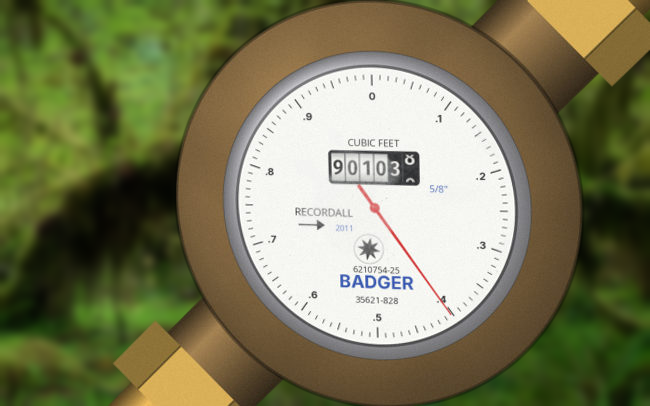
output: 901038.40 ft³
